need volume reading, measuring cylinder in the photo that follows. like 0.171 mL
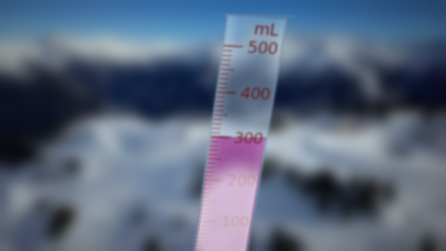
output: 300 mL
